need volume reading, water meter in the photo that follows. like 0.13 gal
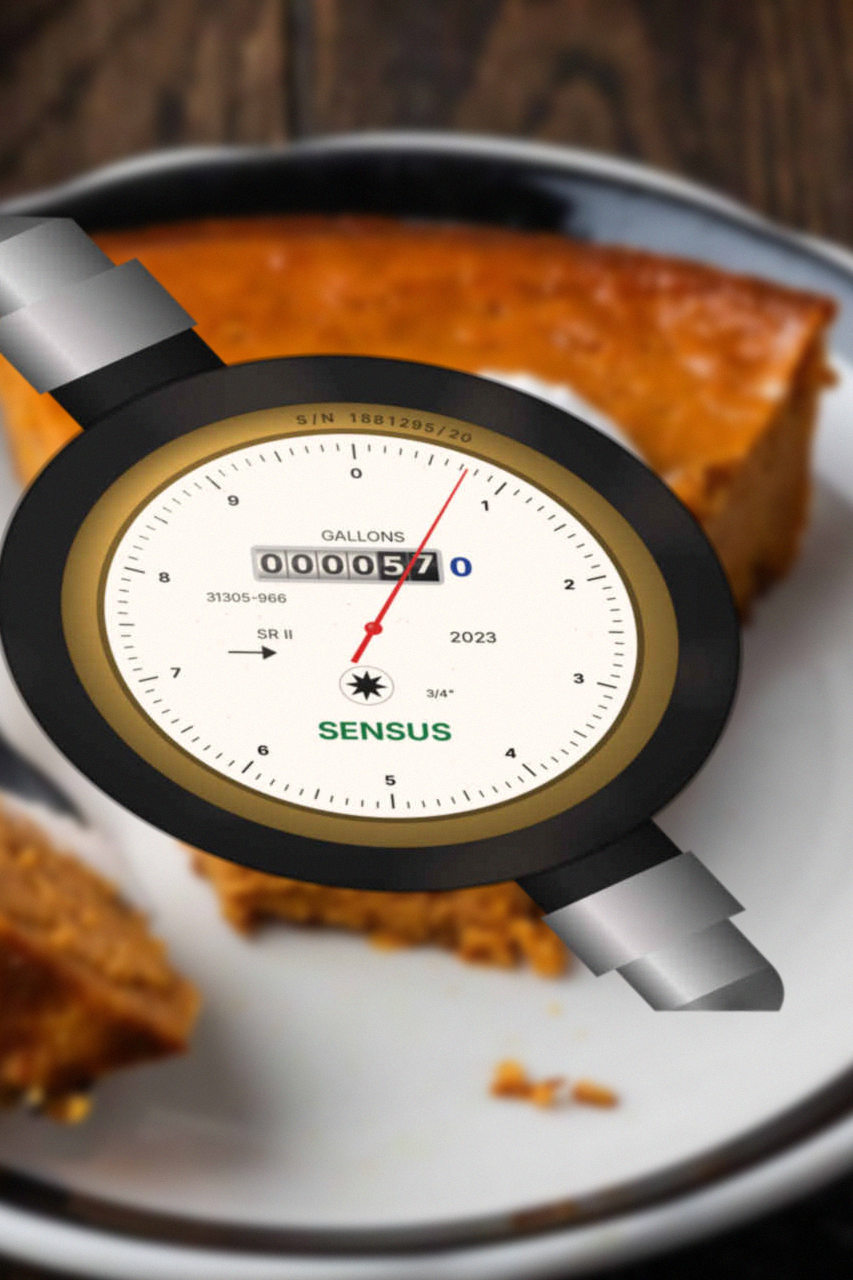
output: 570.7 gal
